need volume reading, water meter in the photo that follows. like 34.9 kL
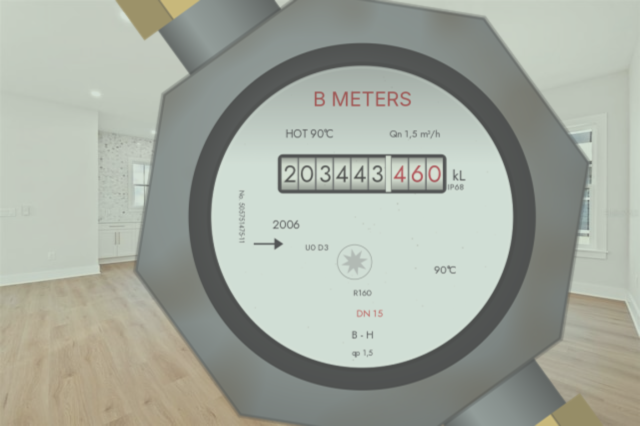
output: 203443.460 kL
